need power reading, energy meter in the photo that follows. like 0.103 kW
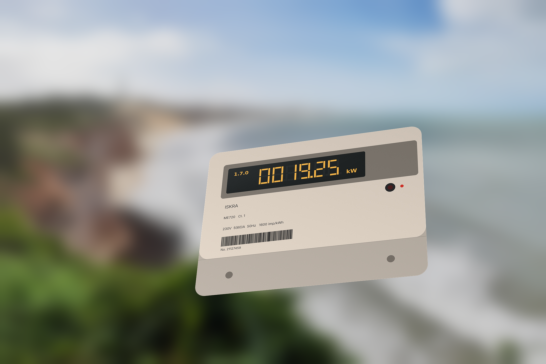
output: 19.25 kW
